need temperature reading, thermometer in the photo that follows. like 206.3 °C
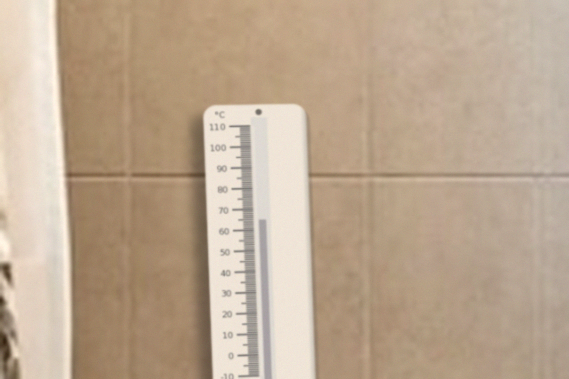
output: 65 °C
